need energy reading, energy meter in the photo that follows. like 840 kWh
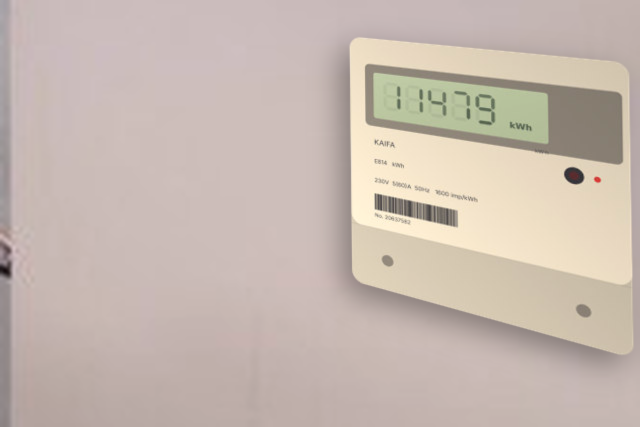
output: 11479 kWh
